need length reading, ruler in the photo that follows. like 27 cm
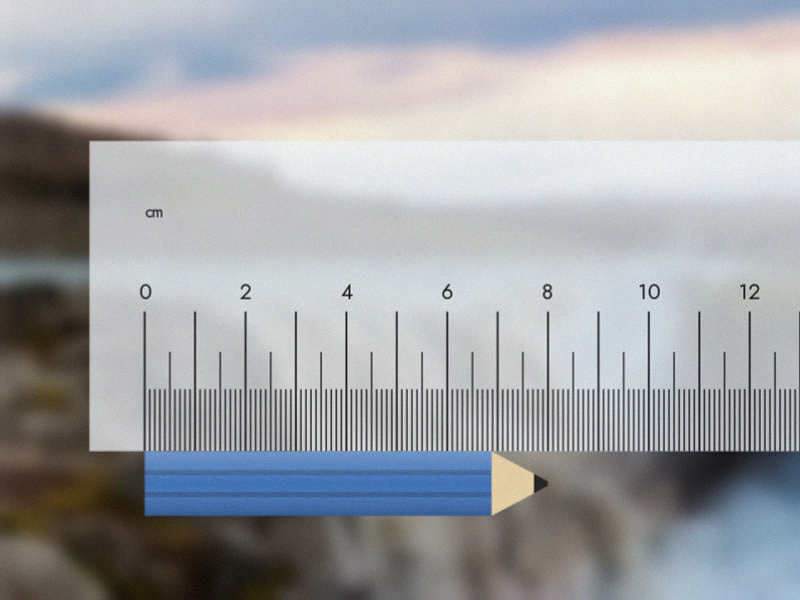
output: 8 cm
